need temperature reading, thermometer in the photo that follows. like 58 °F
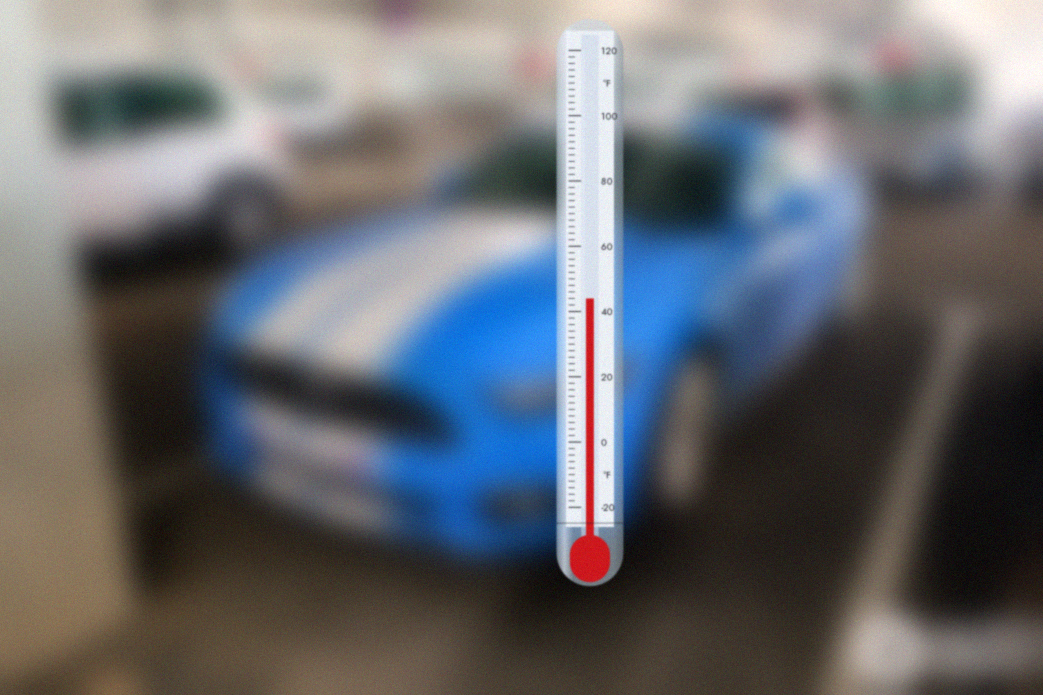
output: 44 °F
